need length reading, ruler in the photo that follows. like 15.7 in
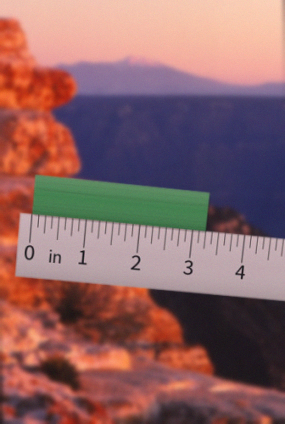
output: 3.25 in
